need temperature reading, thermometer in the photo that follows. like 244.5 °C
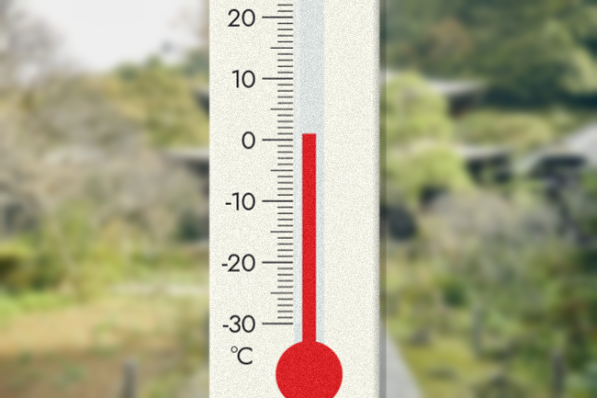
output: 1 °C
